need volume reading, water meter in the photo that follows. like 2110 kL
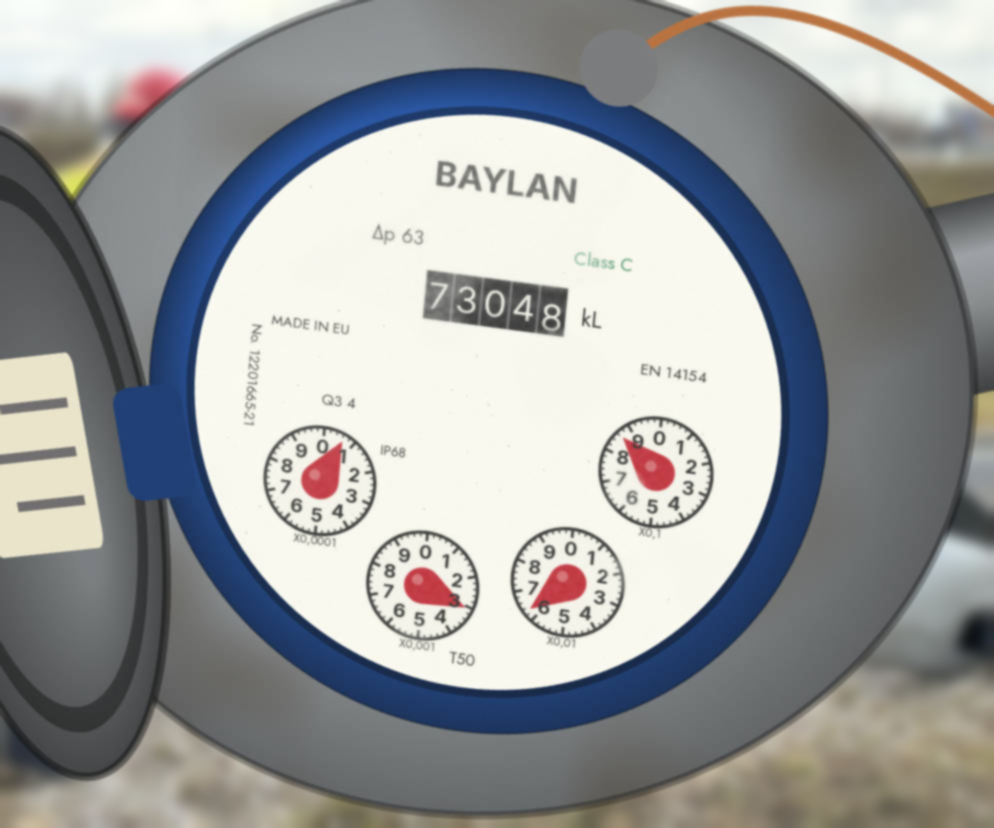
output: 73047.8630 kL
